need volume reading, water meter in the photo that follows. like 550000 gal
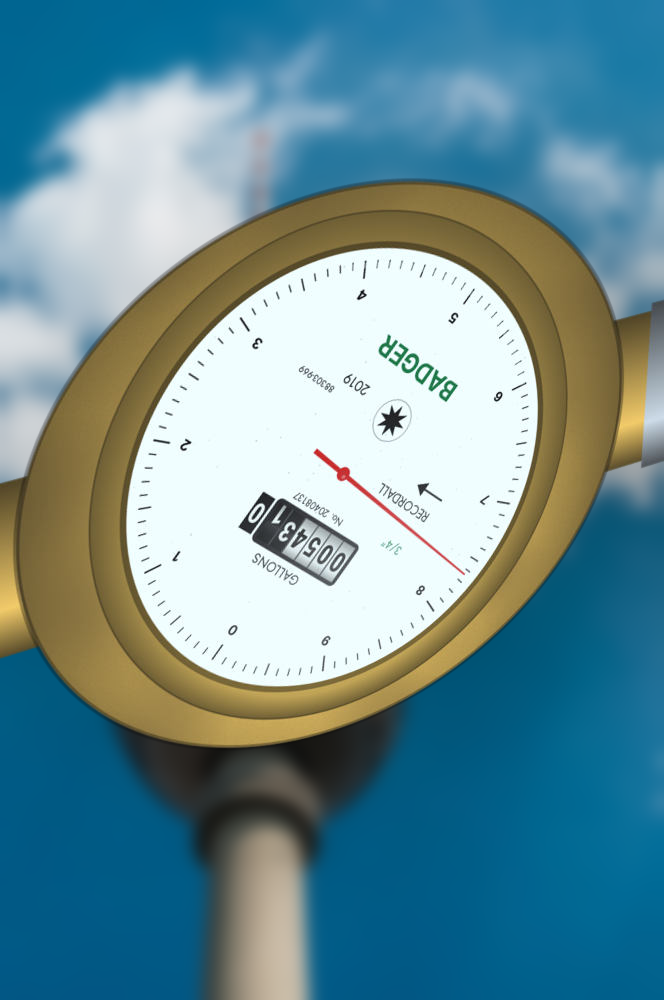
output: 54307.6 gal
